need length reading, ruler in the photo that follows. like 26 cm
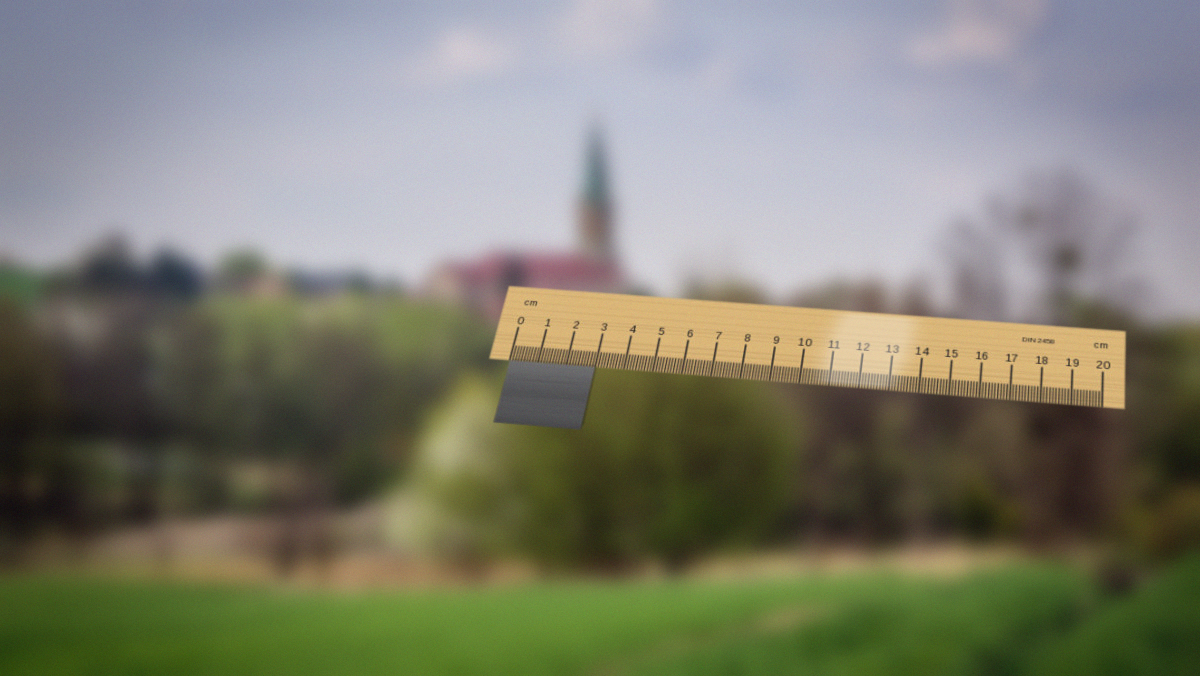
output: 3 cm
